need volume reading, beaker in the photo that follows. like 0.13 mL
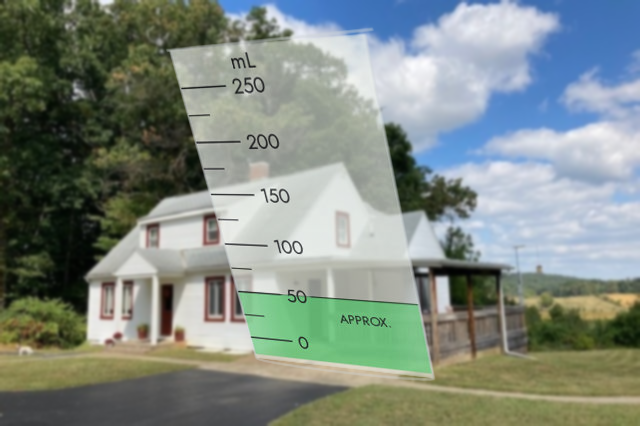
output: 50 mL
